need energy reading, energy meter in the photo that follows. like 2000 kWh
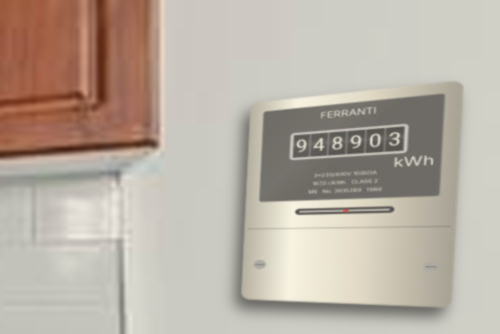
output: 948903 kWh
